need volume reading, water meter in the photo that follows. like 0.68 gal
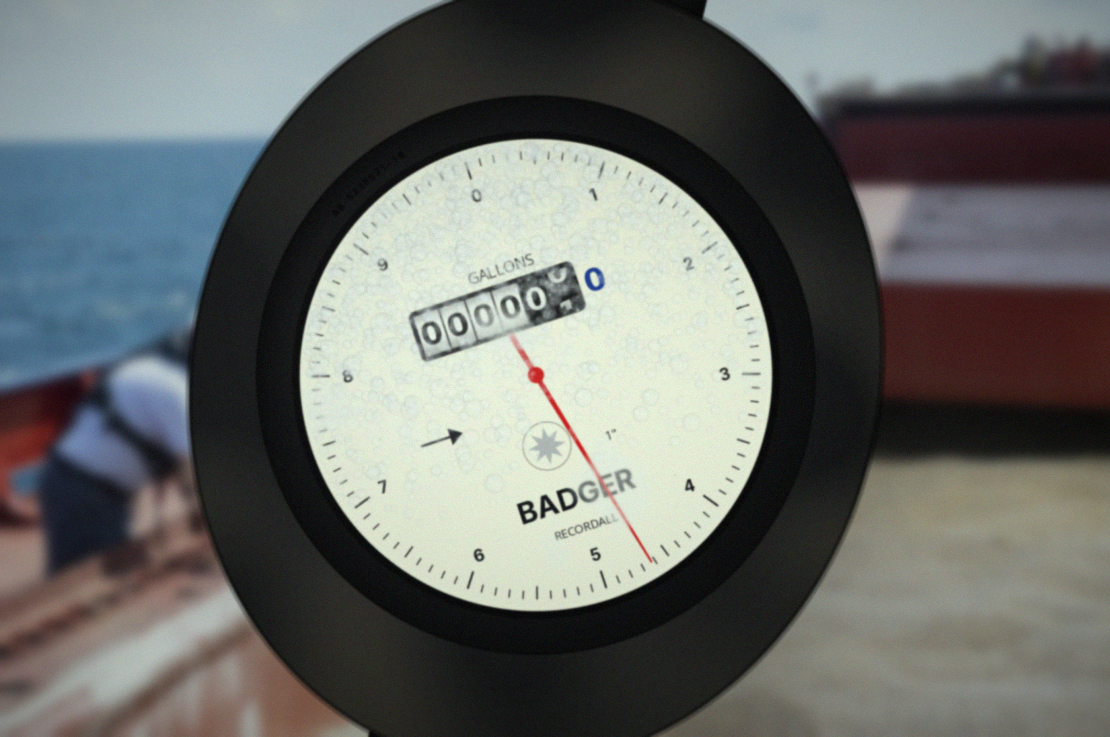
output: 4.6 gal
